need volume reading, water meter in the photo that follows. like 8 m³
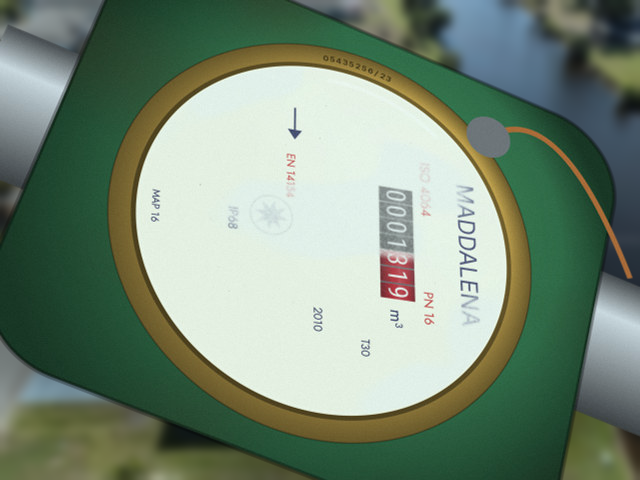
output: 1.319 m³
